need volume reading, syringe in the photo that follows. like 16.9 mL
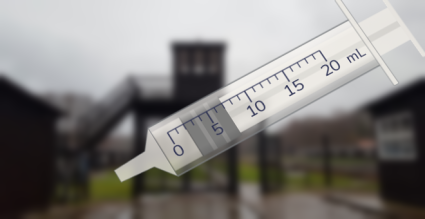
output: 2 mL
